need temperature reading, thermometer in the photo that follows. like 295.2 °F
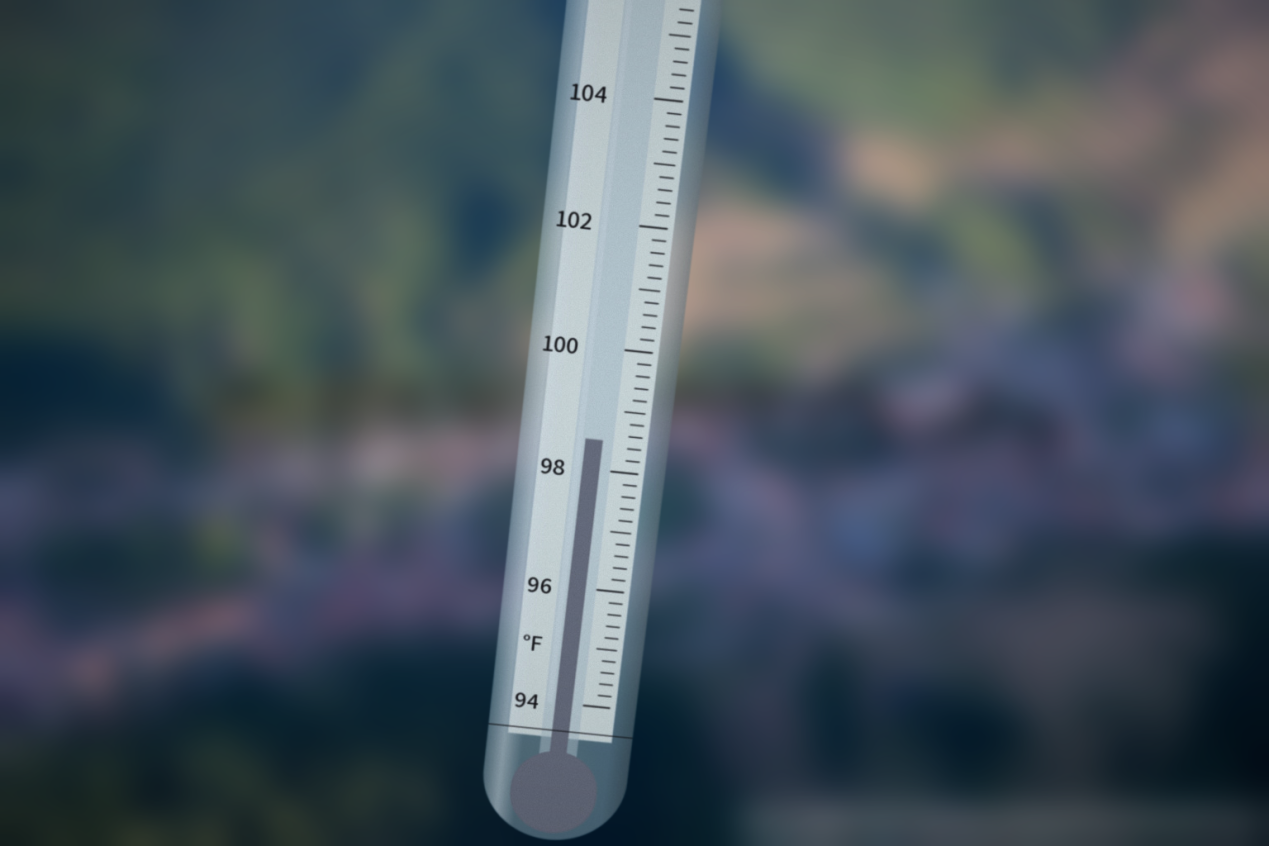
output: 98.5 °F
